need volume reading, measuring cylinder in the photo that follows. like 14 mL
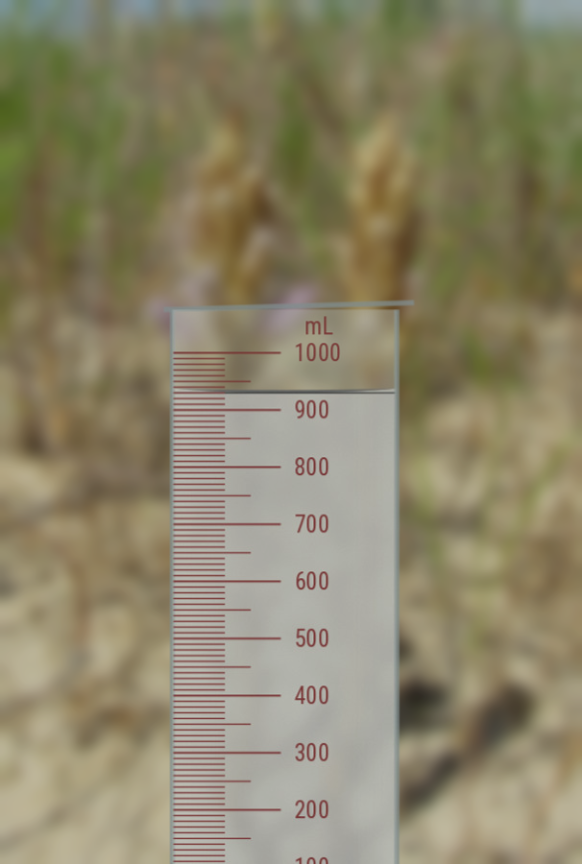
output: 930 mL
